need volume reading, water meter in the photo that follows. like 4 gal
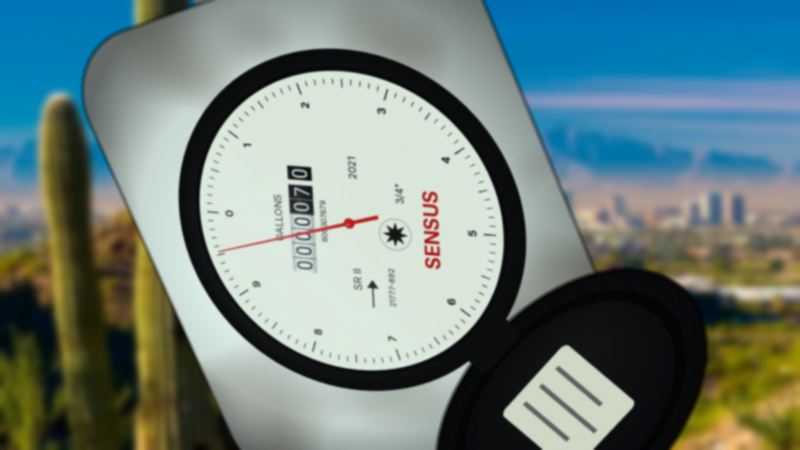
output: 69.5 gal
